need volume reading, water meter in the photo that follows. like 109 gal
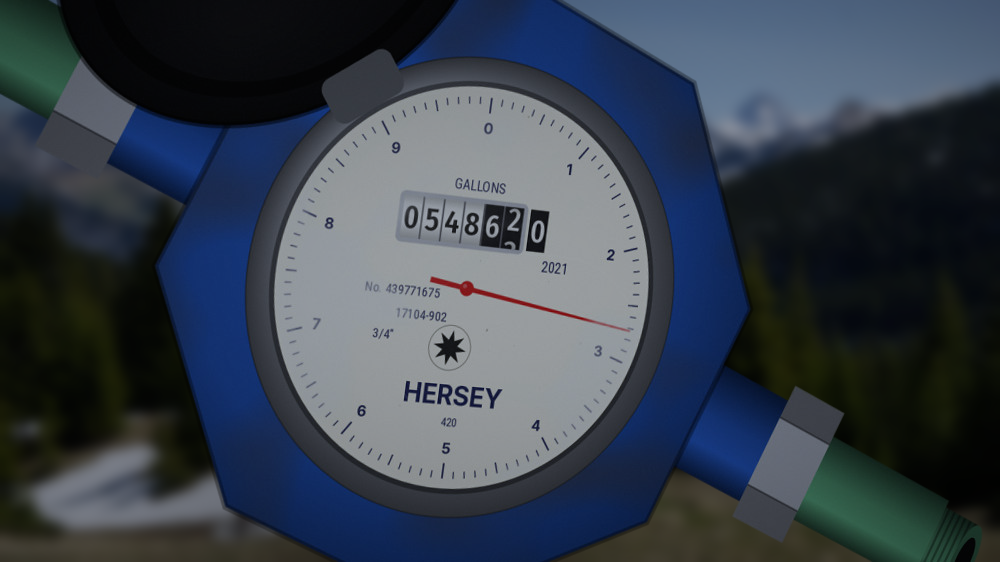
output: 548622.7 gal
